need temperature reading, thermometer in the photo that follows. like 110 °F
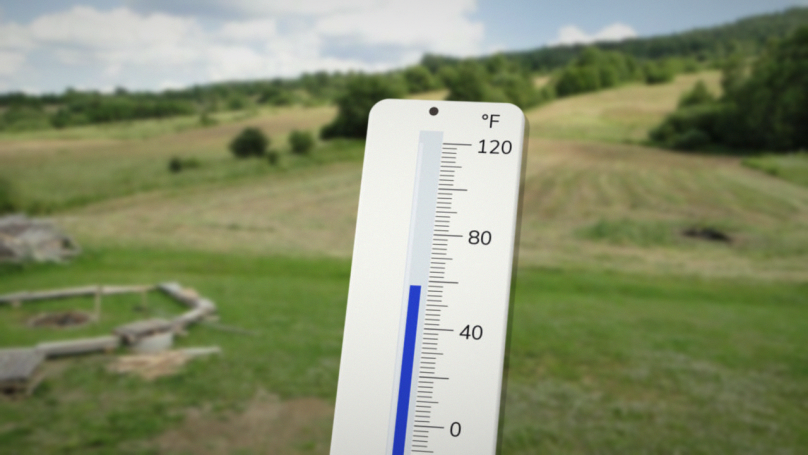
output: 58 °F
